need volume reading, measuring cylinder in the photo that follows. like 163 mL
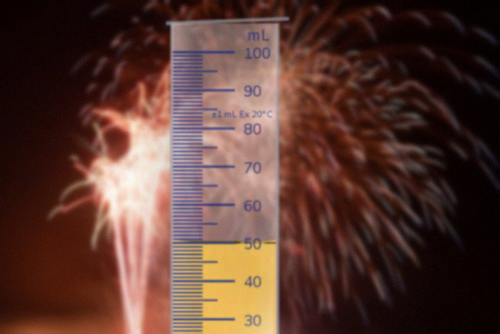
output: 50 mL
